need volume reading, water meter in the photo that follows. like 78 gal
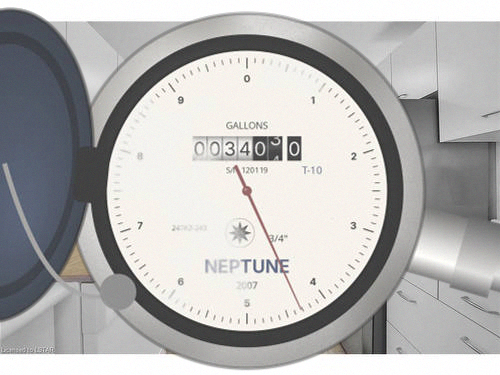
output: 34034.3 gal
